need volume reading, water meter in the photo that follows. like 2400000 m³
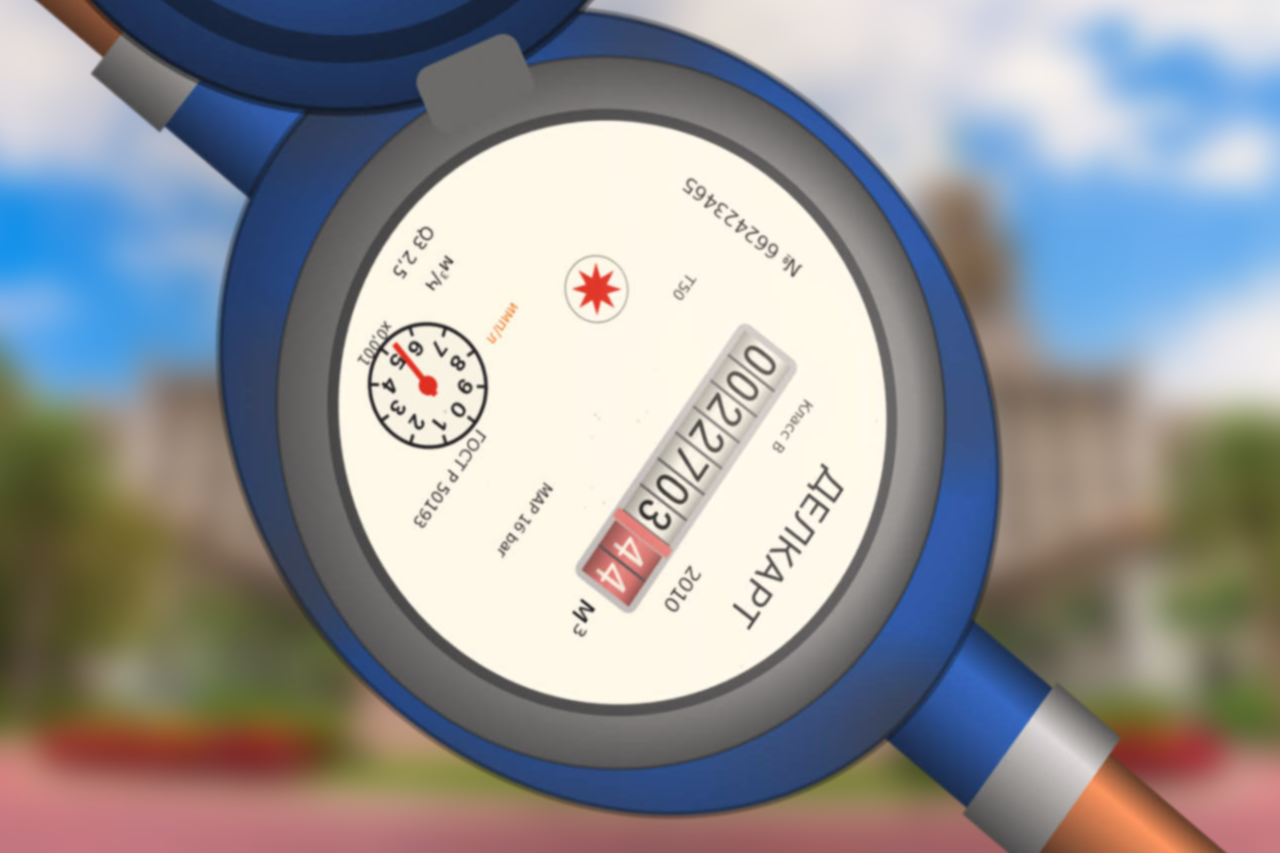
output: 22703.445 m³
